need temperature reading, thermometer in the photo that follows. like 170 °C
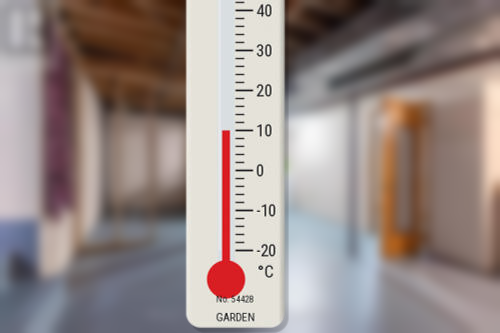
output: 10 °C
